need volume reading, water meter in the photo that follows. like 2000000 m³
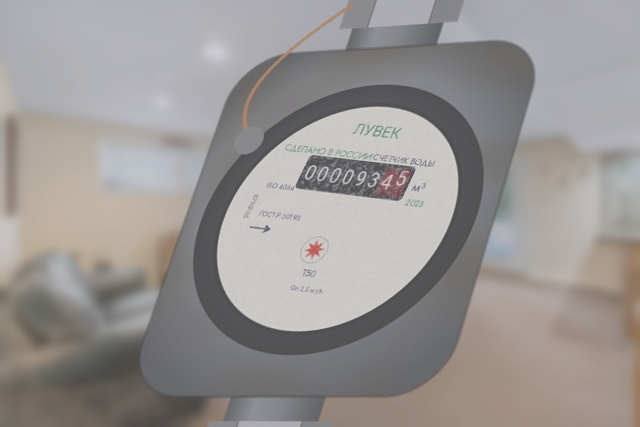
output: 93.45 m³
